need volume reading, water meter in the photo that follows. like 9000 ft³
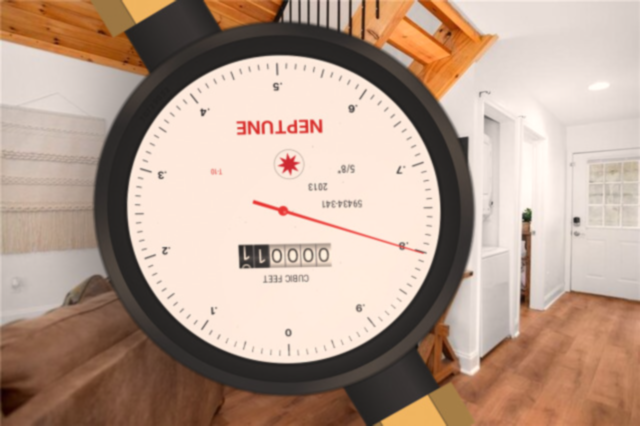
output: 10.80 ft³
